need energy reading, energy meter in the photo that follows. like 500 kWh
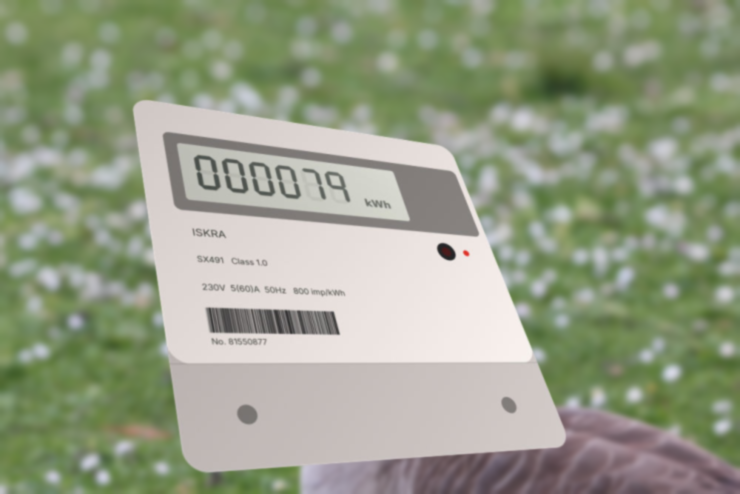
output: 79 kWh
